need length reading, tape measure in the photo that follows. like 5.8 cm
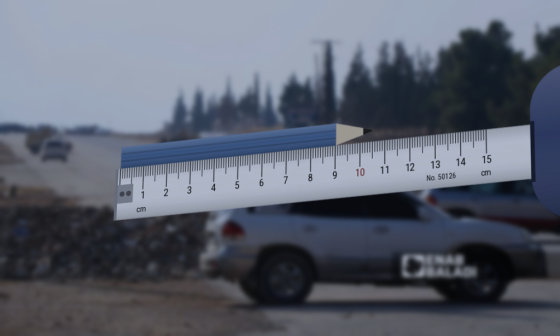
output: 10.5 cm
